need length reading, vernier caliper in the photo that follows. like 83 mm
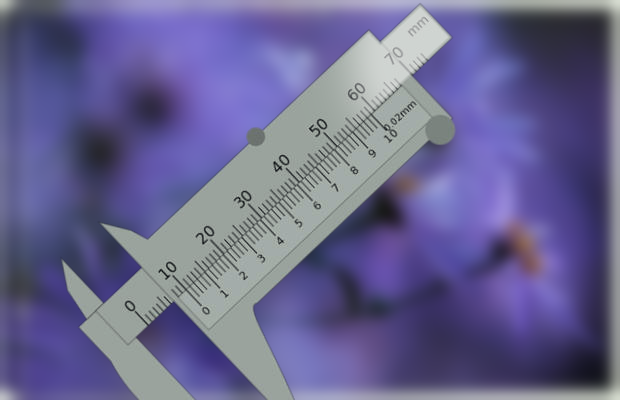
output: 10.0 mm
